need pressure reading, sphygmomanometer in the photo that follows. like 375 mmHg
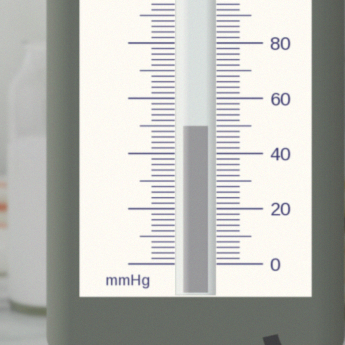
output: 50 mmHg
